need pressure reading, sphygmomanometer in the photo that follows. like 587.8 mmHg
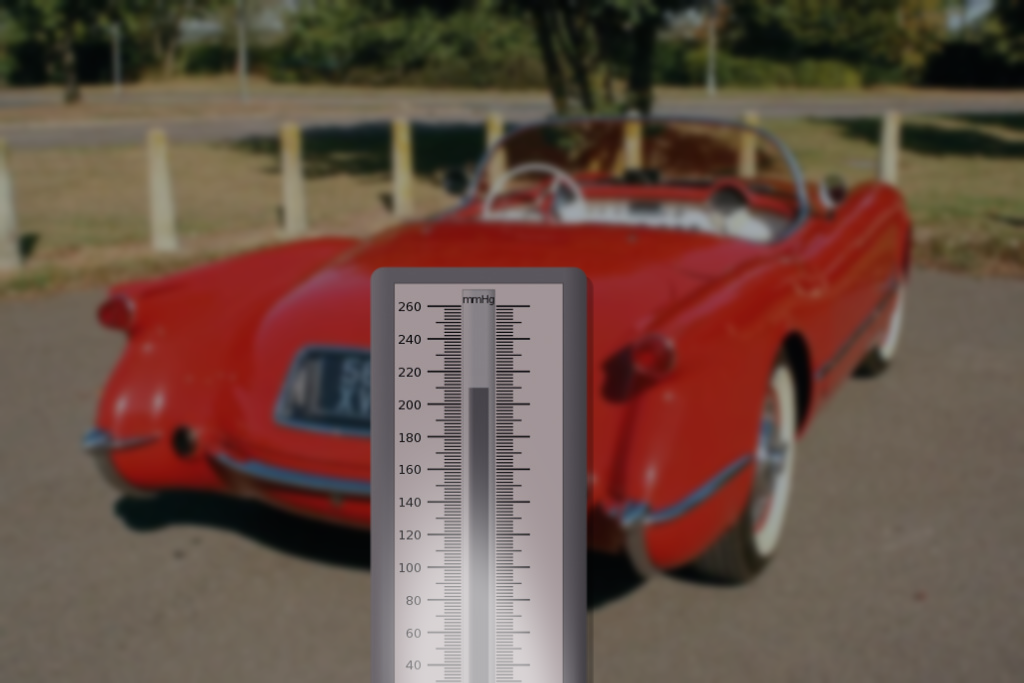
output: 210 mmHg
